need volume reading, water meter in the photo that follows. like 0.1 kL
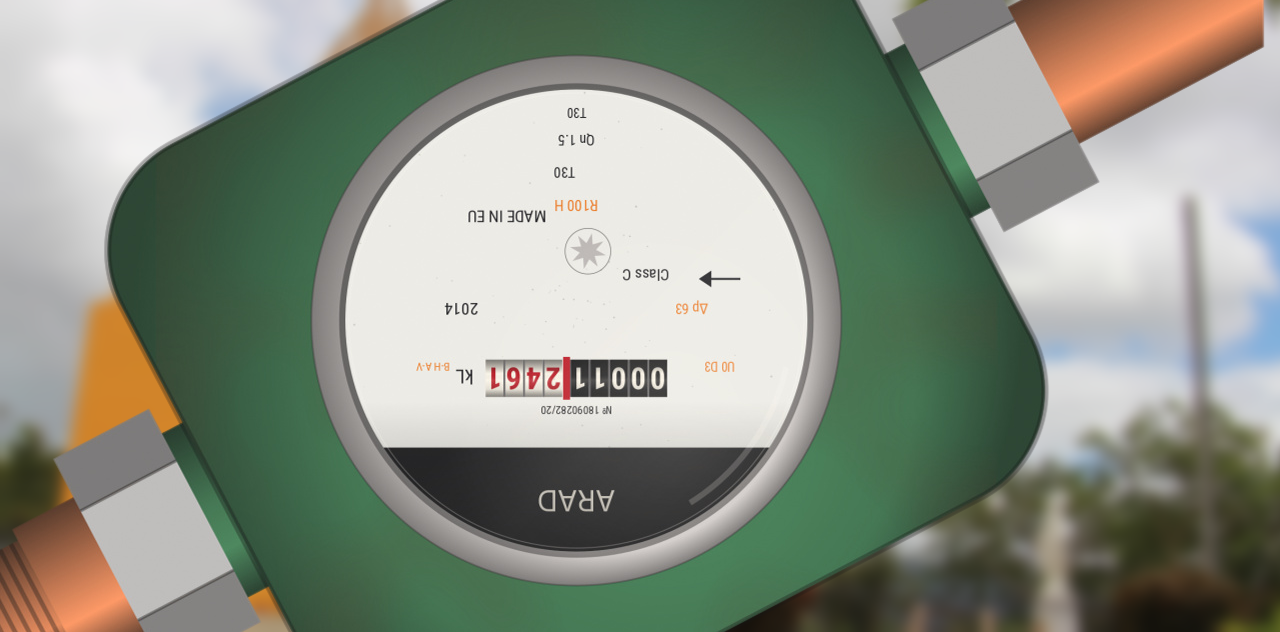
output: 11.2461 kL
